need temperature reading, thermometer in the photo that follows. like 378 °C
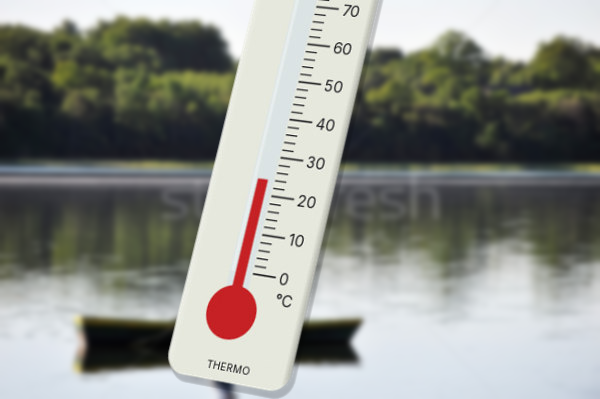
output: 24 °C
